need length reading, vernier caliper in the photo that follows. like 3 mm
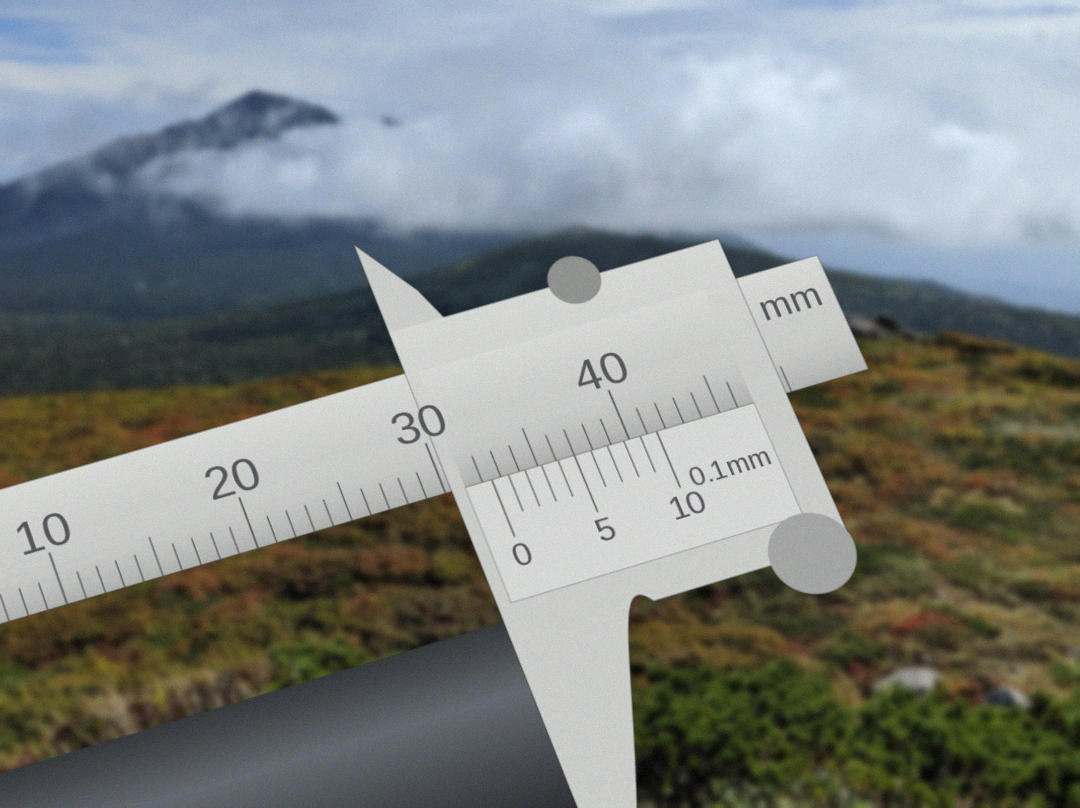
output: 32.5 mm
